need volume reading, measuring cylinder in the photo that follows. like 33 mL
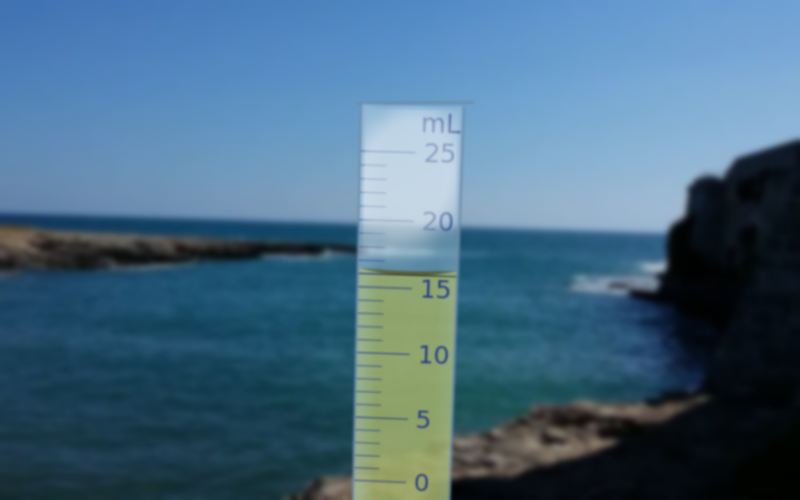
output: 16 mL
